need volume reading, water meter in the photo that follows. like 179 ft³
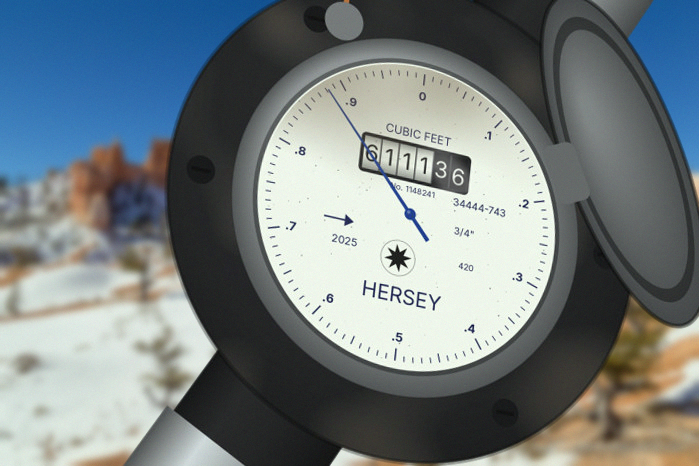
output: 611135.88 ft³
